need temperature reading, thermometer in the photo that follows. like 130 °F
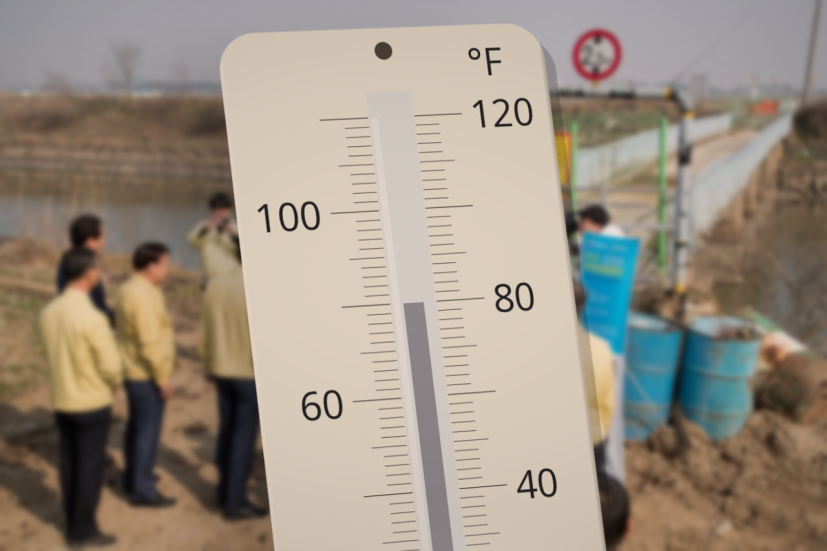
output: 80 °F
